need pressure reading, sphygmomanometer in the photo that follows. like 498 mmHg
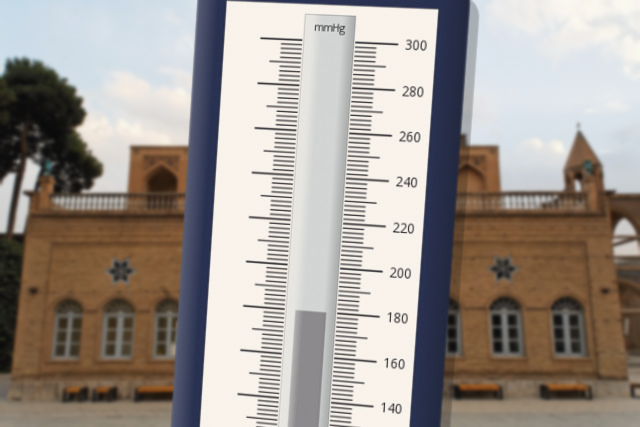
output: 180 mmHg
